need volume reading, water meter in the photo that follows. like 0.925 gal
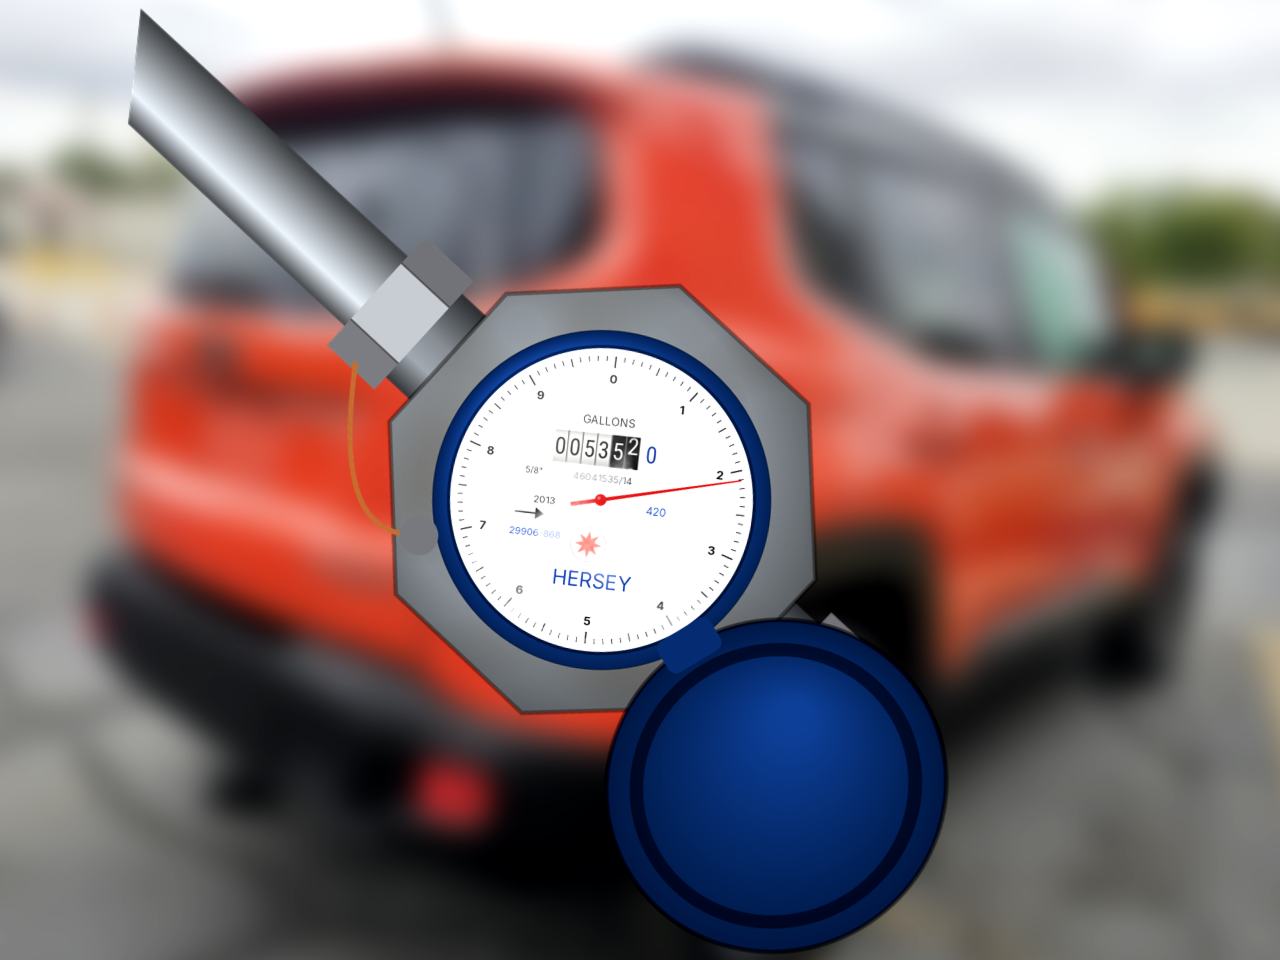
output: 53522.1 gal
